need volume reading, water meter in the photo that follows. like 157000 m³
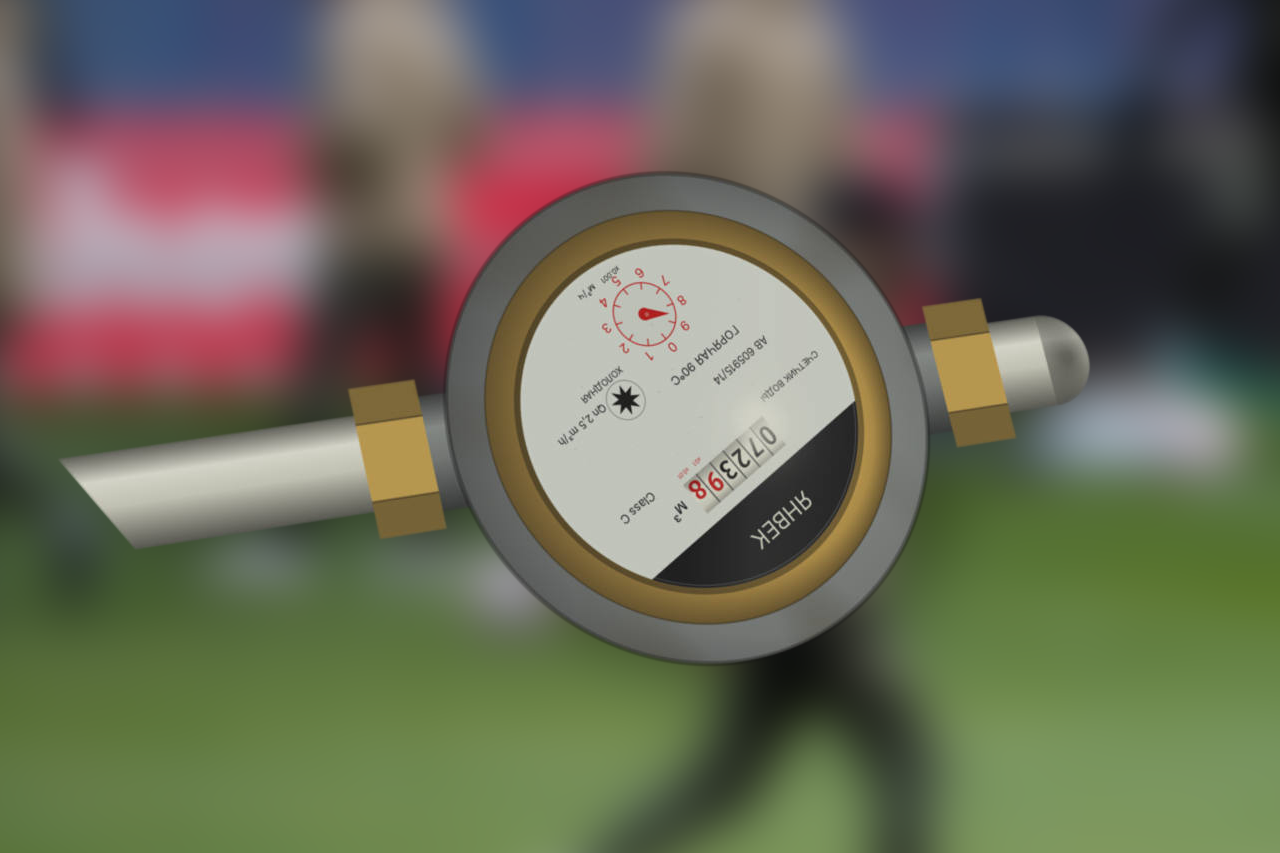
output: 723.978 m³
